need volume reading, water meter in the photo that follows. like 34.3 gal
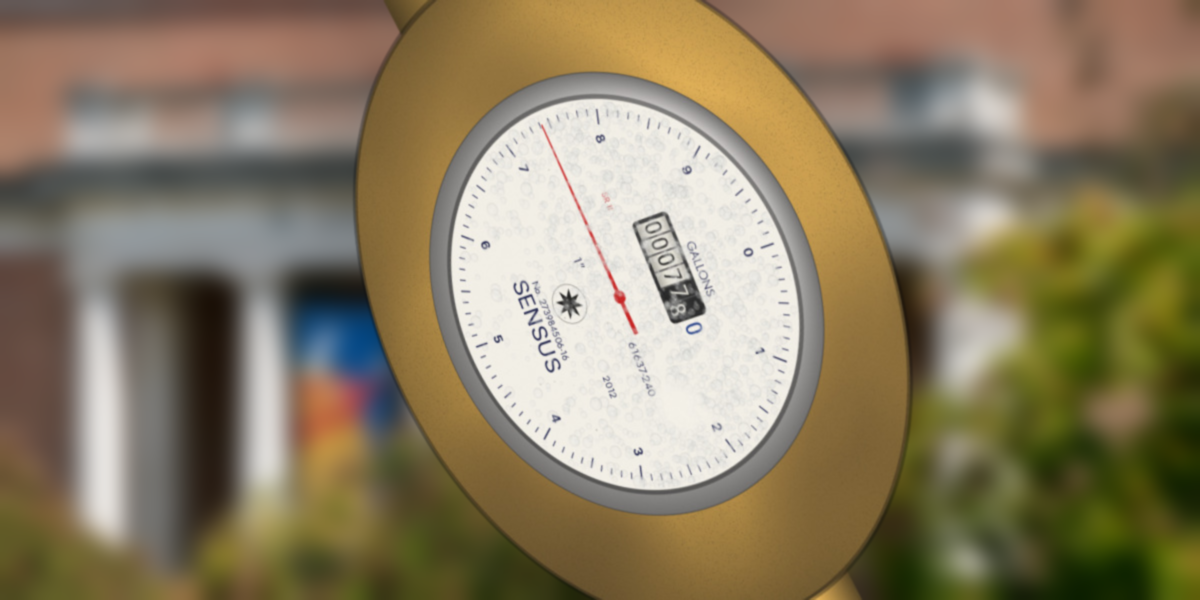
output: 7777.4 gal
